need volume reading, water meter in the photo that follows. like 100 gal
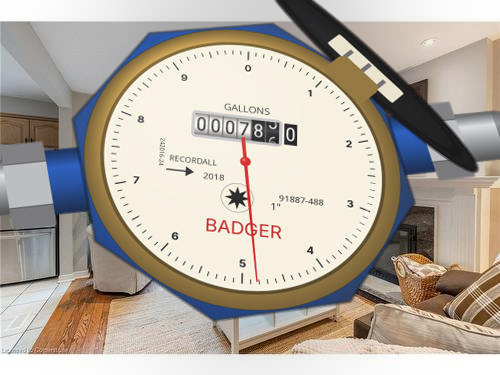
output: 7854.8 gal
